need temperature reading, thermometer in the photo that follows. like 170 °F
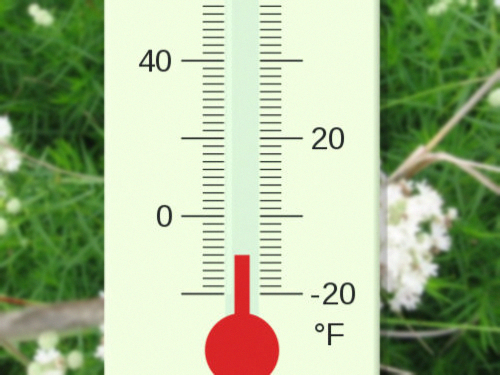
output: -10 °F
